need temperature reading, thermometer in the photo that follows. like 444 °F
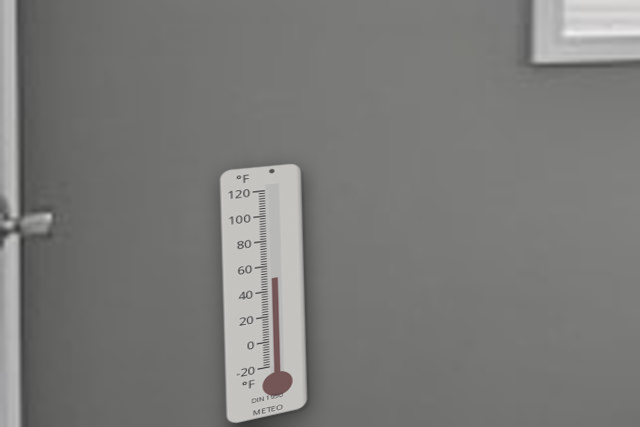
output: 50 °F
